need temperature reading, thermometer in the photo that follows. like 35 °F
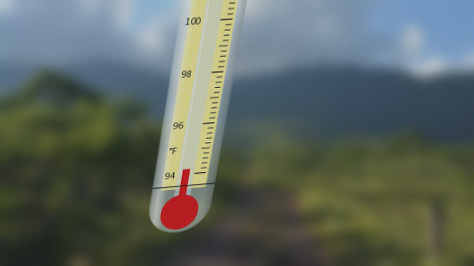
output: 94.2 °F
